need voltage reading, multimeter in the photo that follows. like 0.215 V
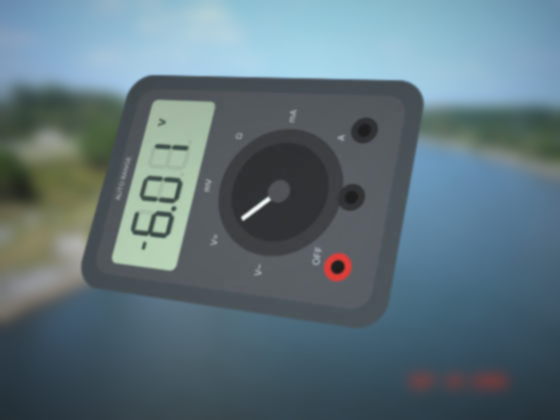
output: -6.01 V
